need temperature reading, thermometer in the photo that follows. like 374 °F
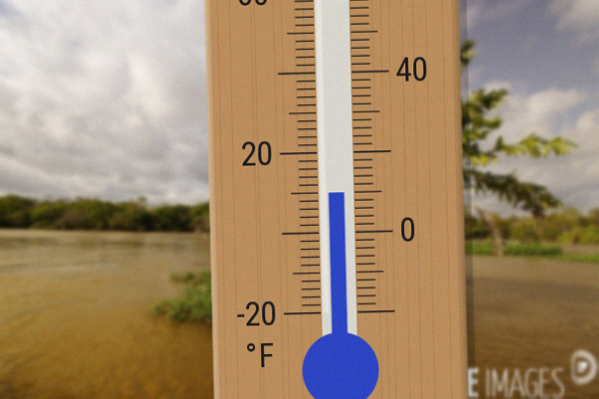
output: 10 °F
